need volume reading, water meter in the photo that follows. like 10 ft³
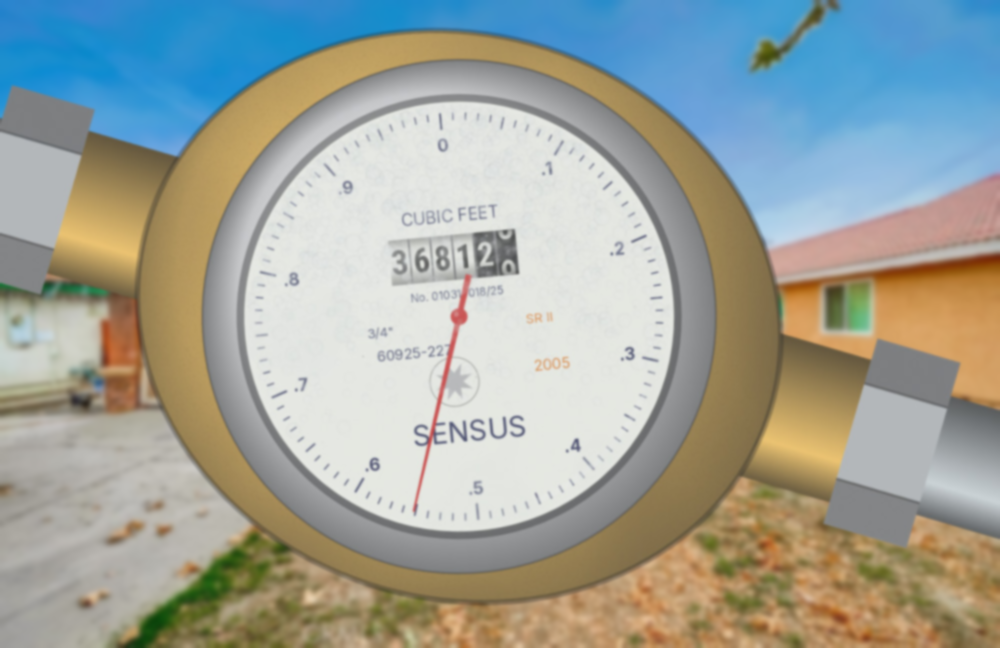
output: 368128.55 ft³
